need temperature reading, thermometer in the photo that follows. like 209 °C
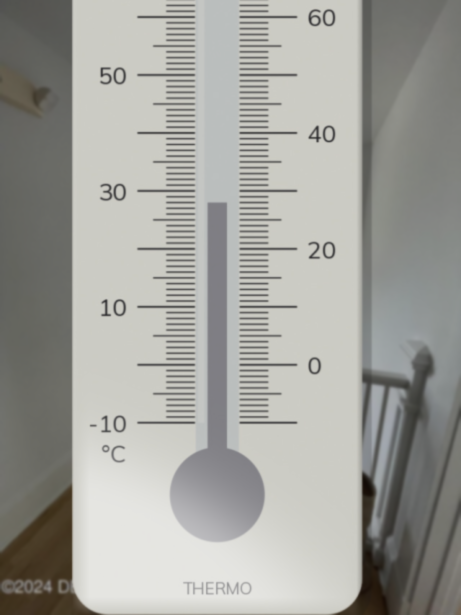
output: 28 °C
